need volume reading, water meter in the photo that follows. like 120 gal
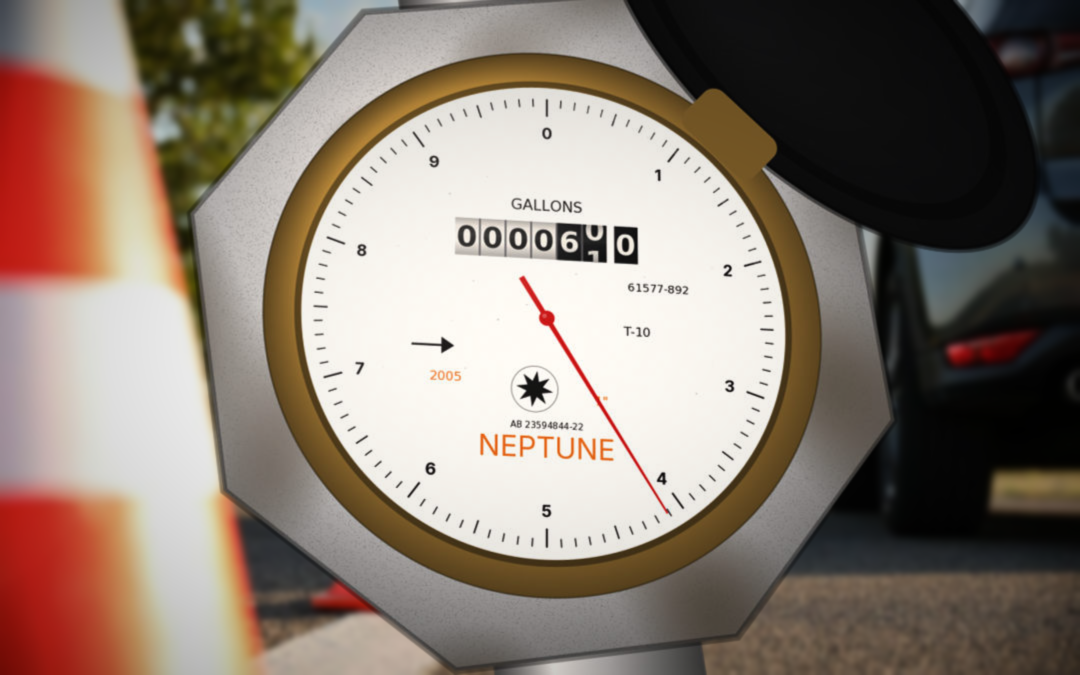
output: 604.1 gal
